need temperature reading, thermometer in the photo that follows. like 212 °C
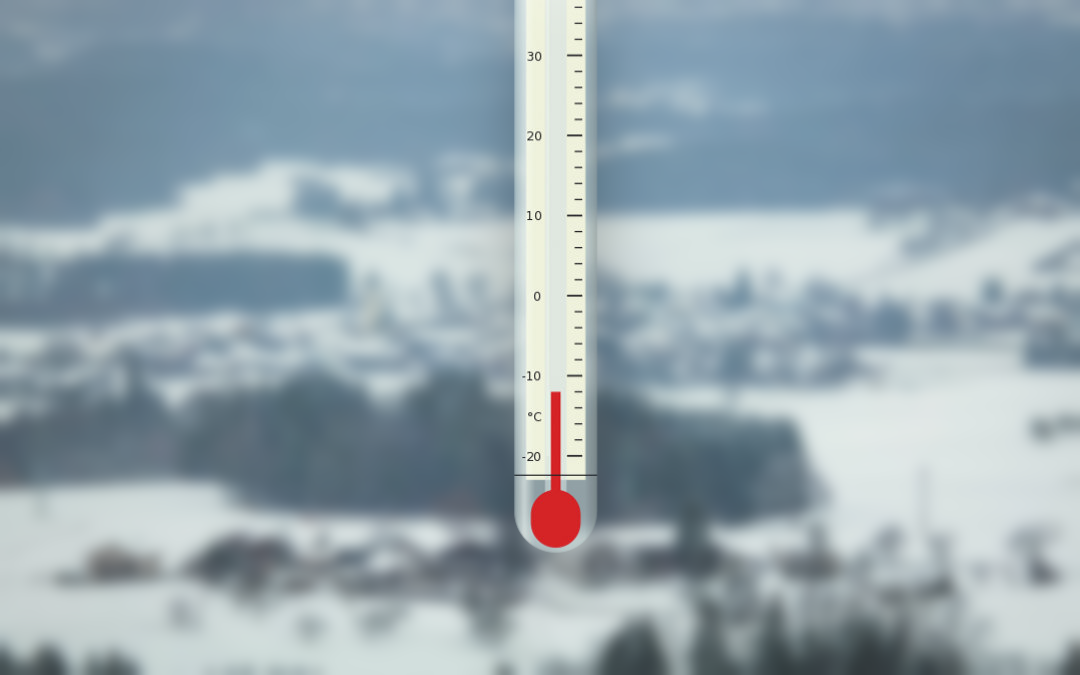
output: -12 °C
